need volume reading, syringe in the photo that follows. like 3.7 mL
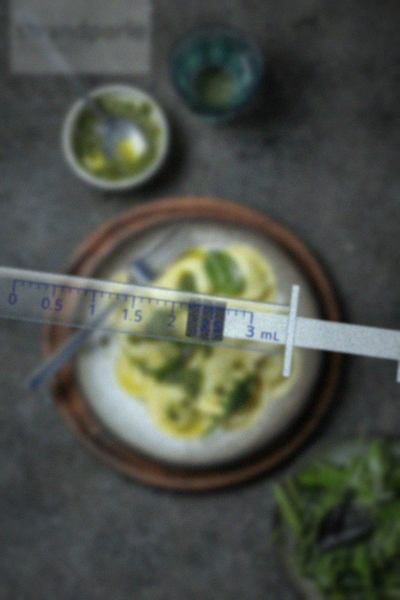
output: 2.2 mL
